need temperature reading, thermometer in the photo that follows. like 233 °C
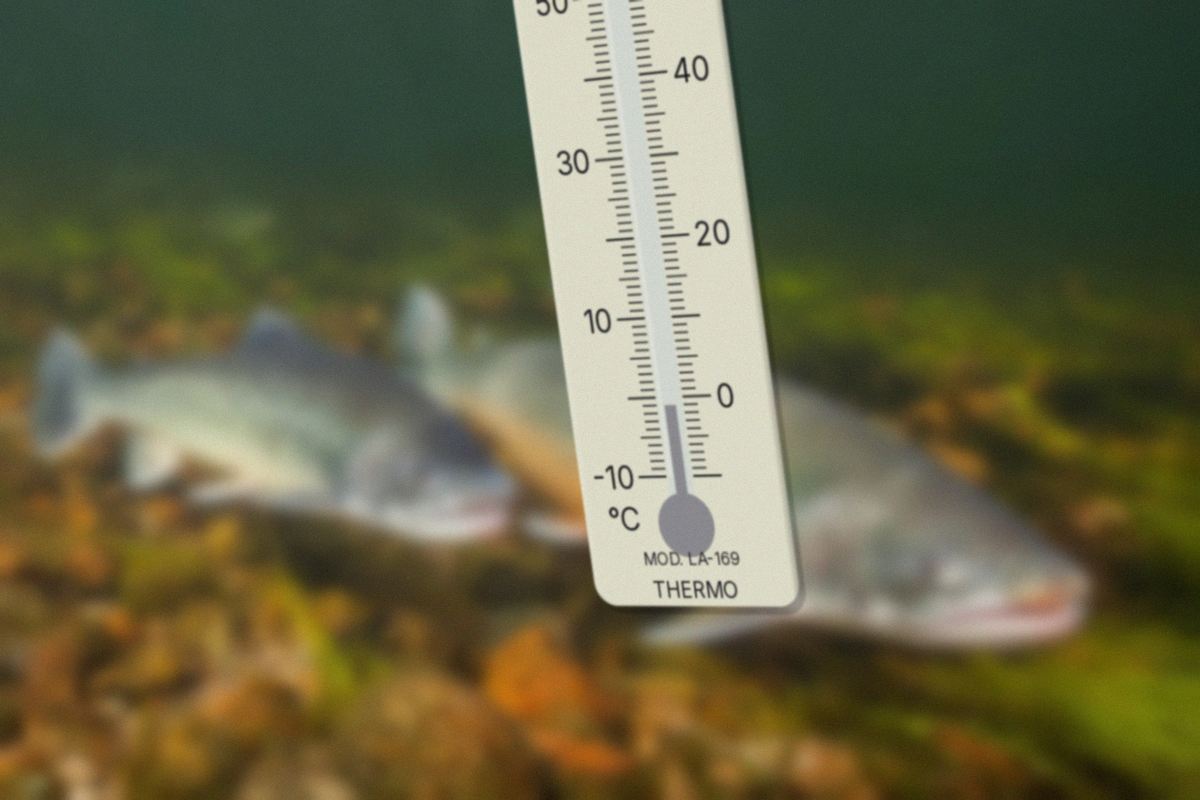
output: -1 °C
